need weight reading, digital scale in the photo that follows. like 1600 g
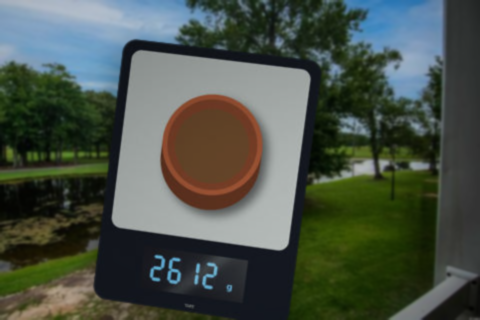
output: 2612 g
